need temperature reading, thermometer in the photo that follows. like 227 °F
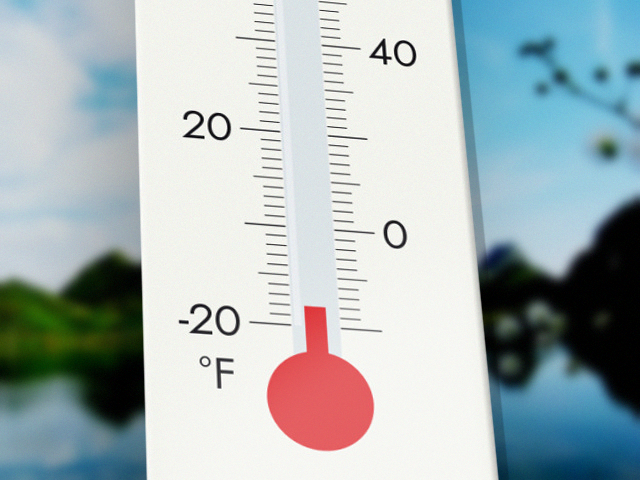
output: -16 °F
